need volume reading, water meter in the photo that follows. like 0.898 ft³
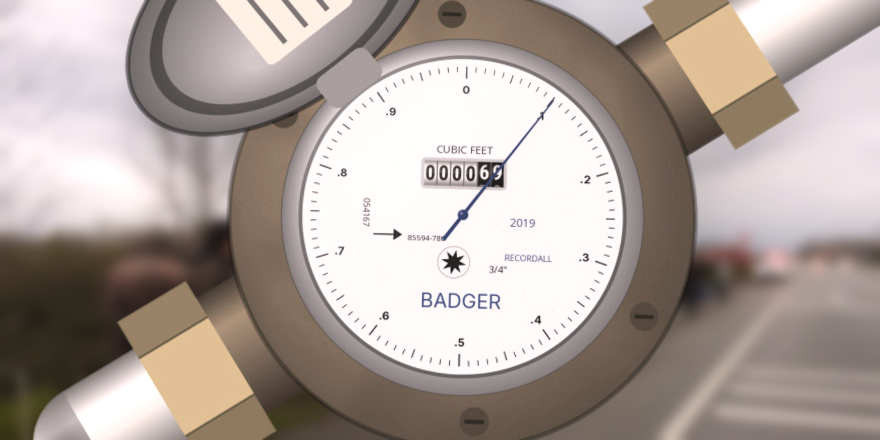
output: 69.10 ft³
